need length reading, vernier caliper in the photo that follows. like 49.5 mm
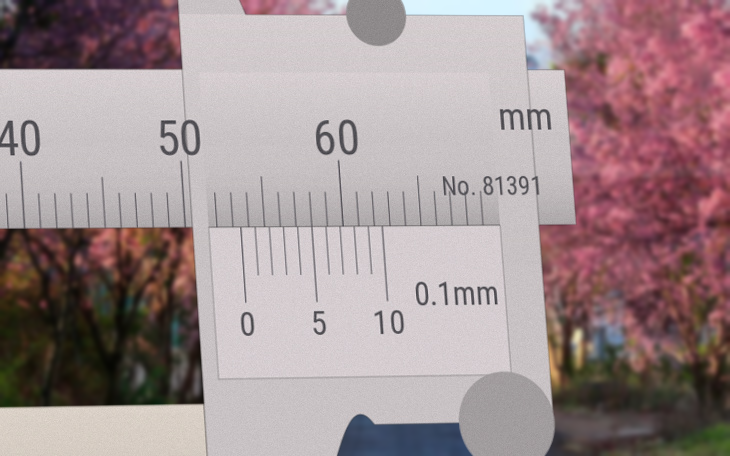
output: 53.5 mm
